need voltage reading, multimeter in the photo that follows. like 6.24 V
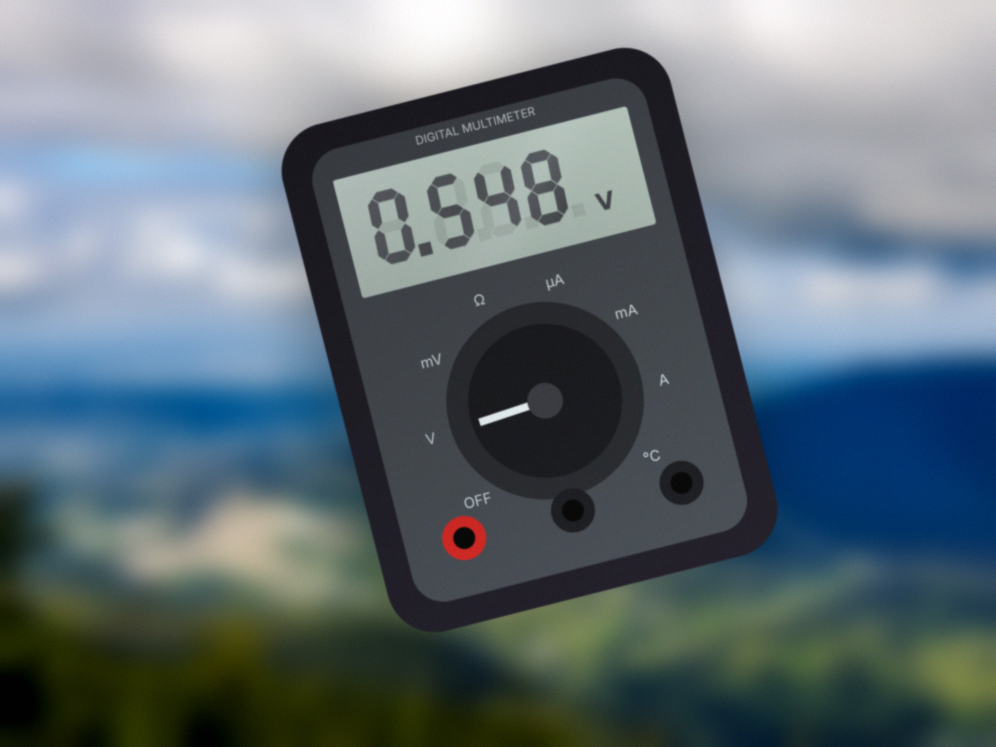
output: 0.548 V
